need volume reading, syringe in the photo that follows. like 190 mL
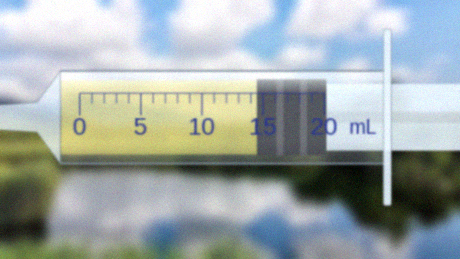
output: 14.5 mL
